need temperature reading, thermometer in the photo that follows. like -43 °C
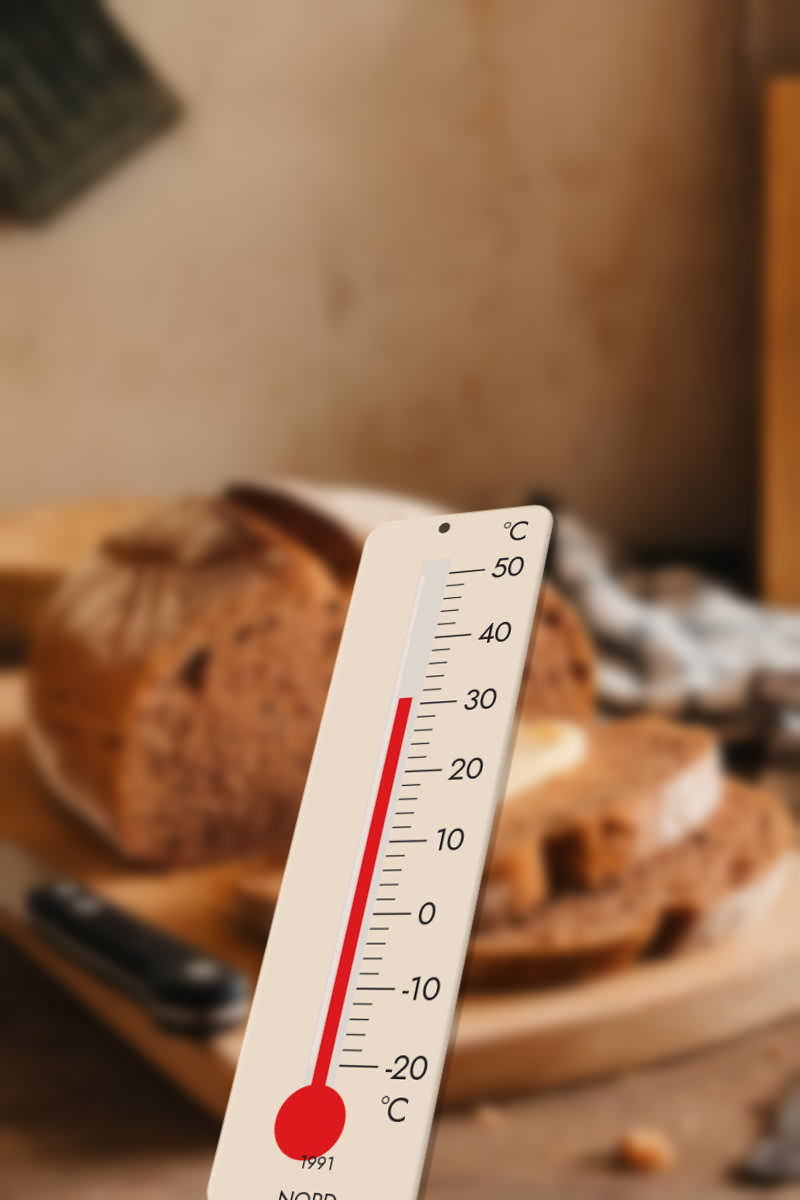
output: 31 °C
